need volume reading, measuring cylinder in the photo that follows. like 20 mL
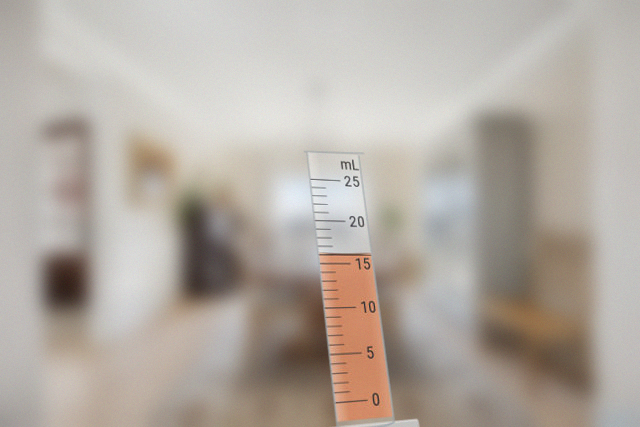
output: 16 mL
